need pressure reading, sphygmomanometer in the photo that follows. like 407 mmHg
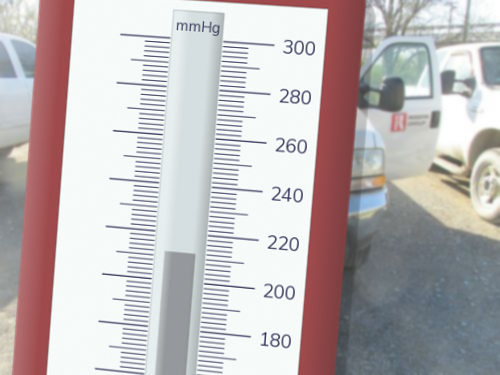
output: 212 mmHg
